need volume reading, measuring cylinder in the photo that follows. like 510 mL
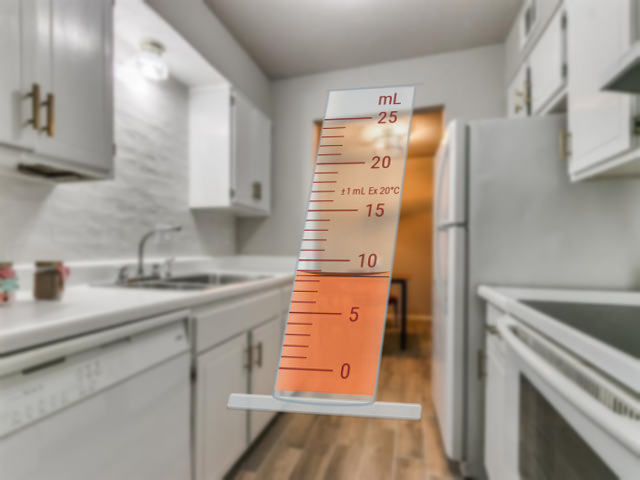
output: 8.5 mL
